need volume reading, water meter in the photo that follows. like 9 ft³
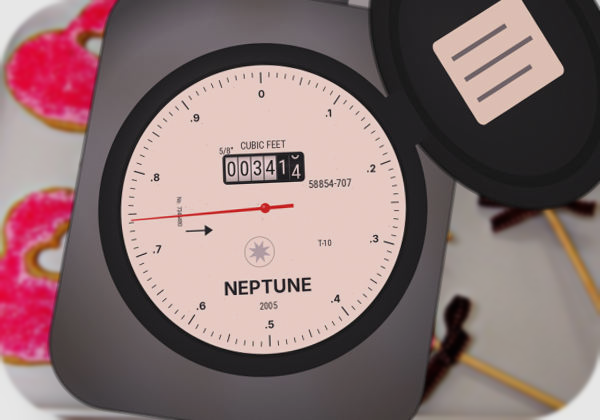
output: 3413.74 ft³
